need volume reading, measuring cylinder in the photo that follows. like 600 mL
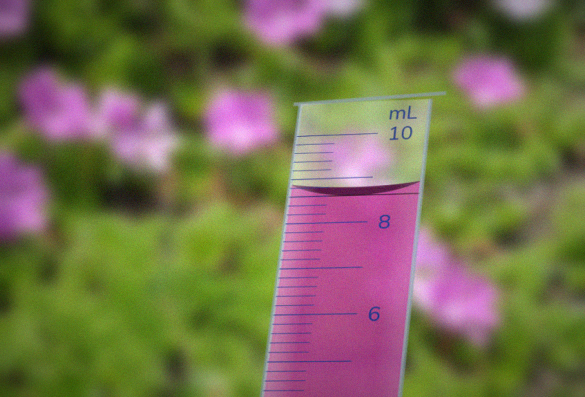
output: 8.6 mL
